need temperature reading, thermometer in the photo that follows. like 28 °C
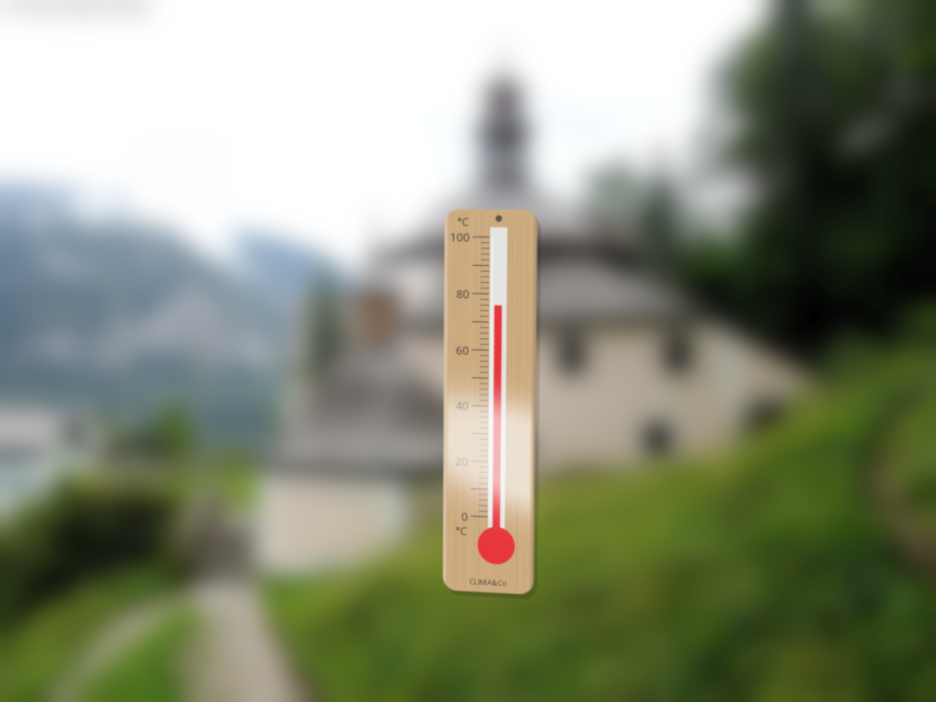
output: 76 °C
